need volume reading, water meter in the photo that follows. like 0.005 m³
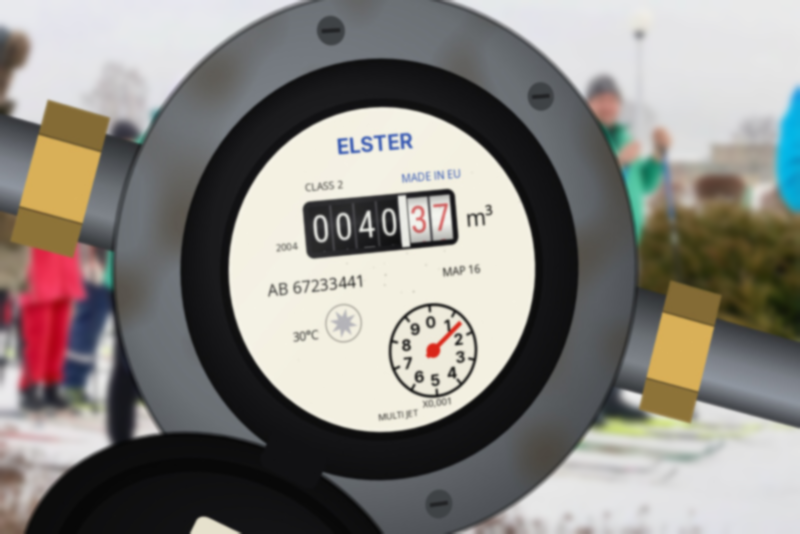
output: 40.371 m³
